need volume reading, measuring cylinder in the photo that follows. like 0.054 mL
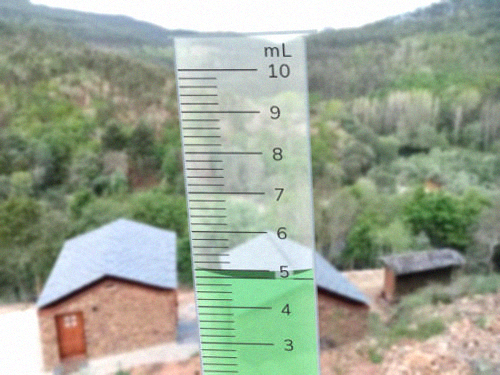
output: 4.8 mL
